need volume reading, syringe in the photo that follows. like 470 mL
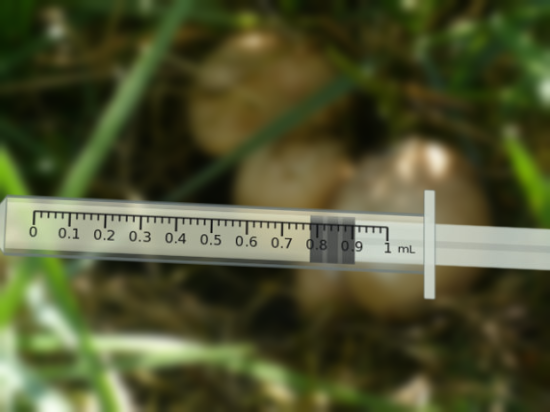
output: 0.78 mL
